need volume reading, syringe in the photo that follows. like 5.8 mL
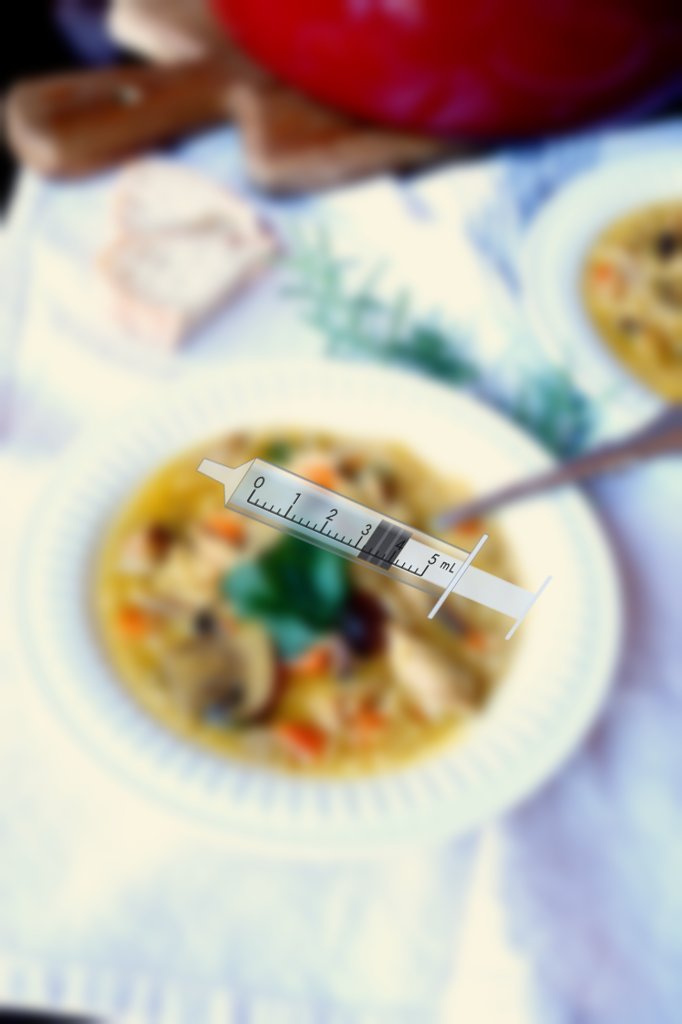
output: 3.2 mL
